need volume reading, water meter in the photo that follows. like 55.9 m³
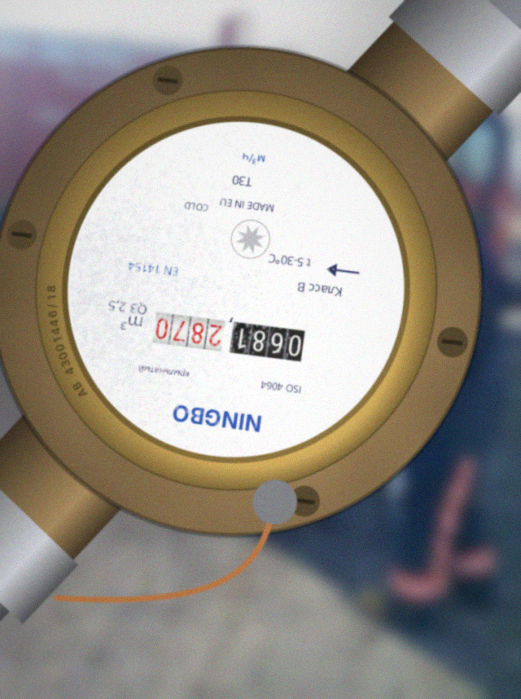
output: 681.2870 m³
